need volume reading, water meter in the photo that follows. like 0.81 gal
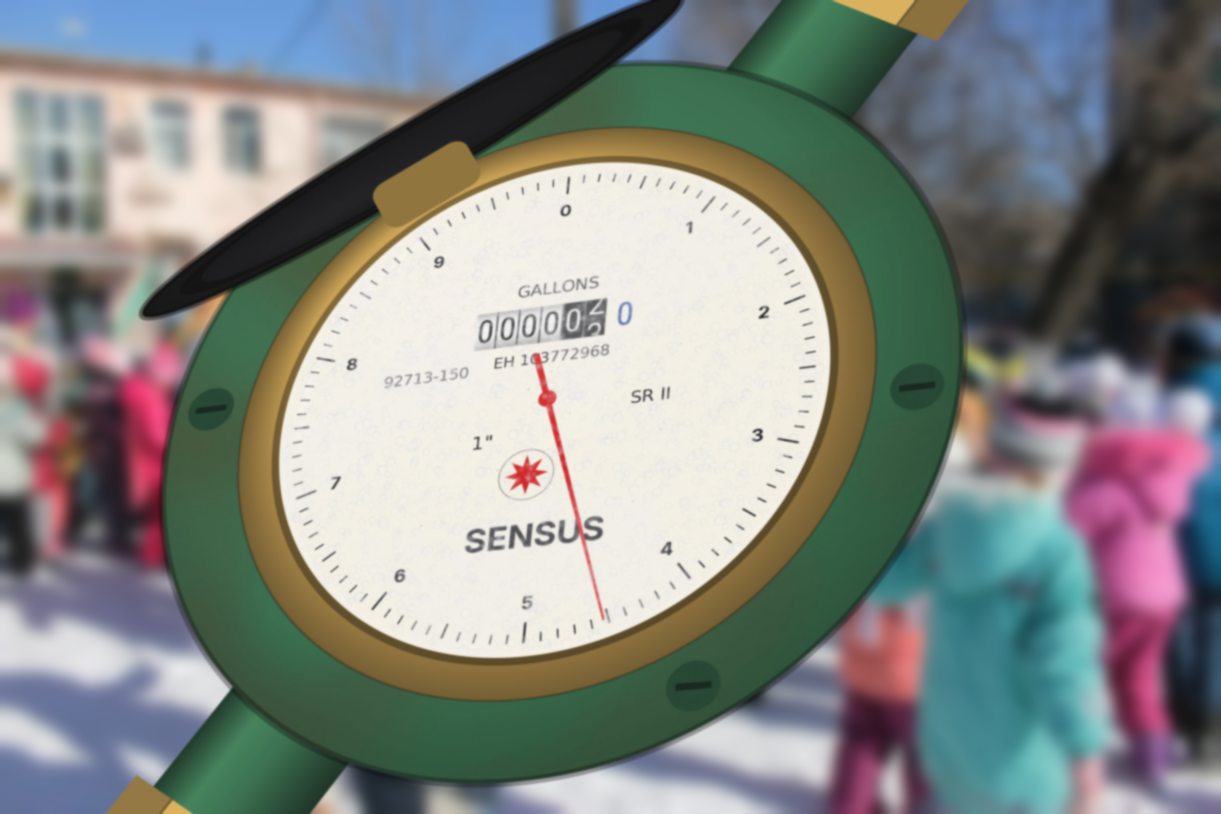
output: 24.5 gal
